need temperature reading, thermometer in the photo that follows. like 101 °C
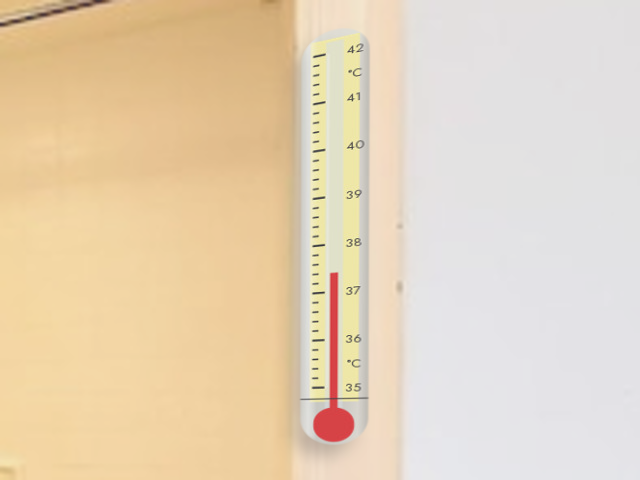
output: 37.4 °C
